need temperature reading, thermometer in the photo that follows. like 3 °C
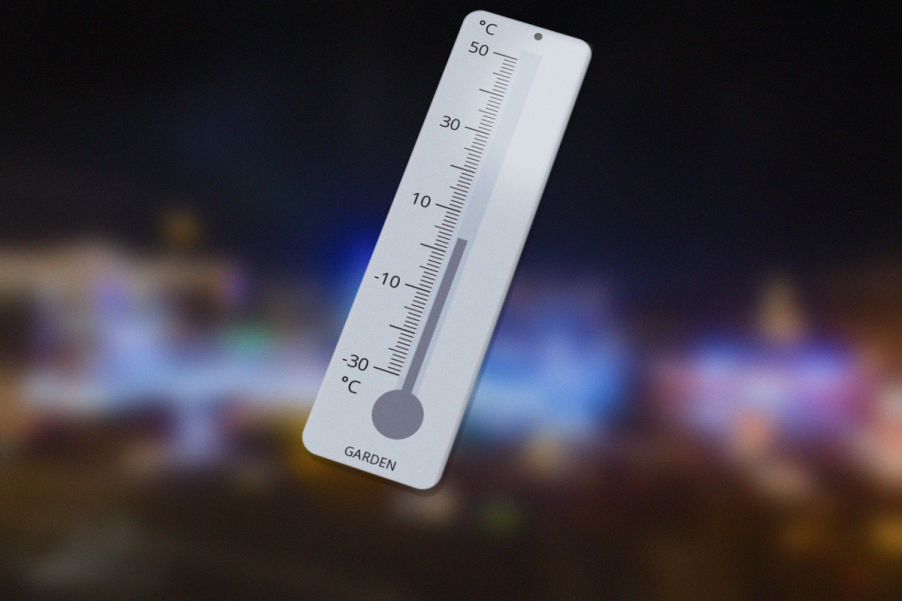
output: 4 °C
